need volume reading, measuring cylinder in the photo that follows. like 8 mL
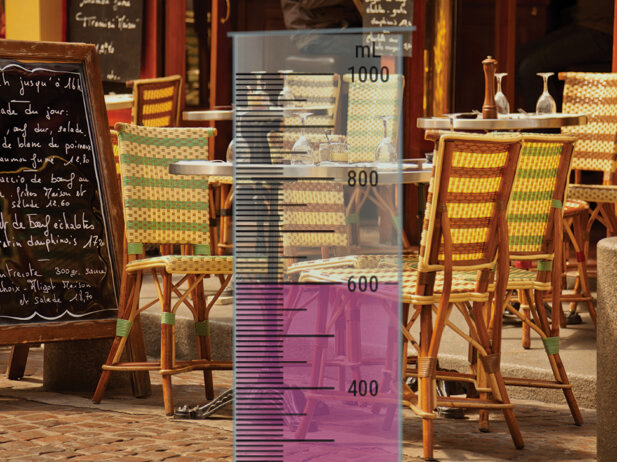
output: 600 mL
